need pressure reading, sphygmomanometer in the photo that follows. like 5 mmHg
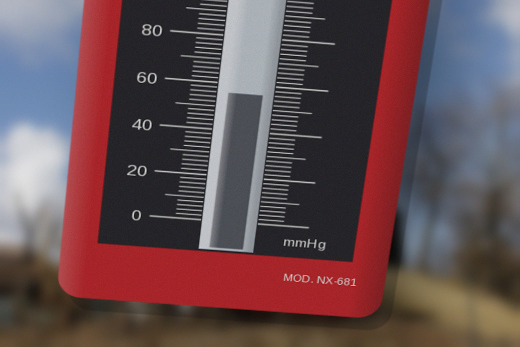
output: 56 mmHg
